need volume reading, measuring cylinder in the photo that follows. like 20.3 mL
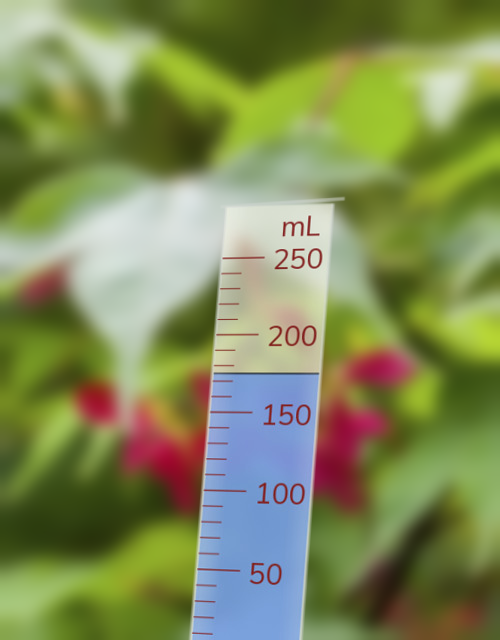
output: 175 mL
